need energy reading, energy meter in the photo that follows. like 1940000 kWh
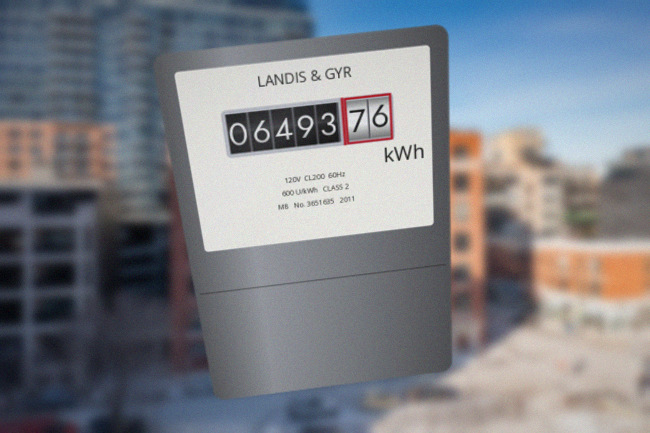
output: 6493.76 kWh
